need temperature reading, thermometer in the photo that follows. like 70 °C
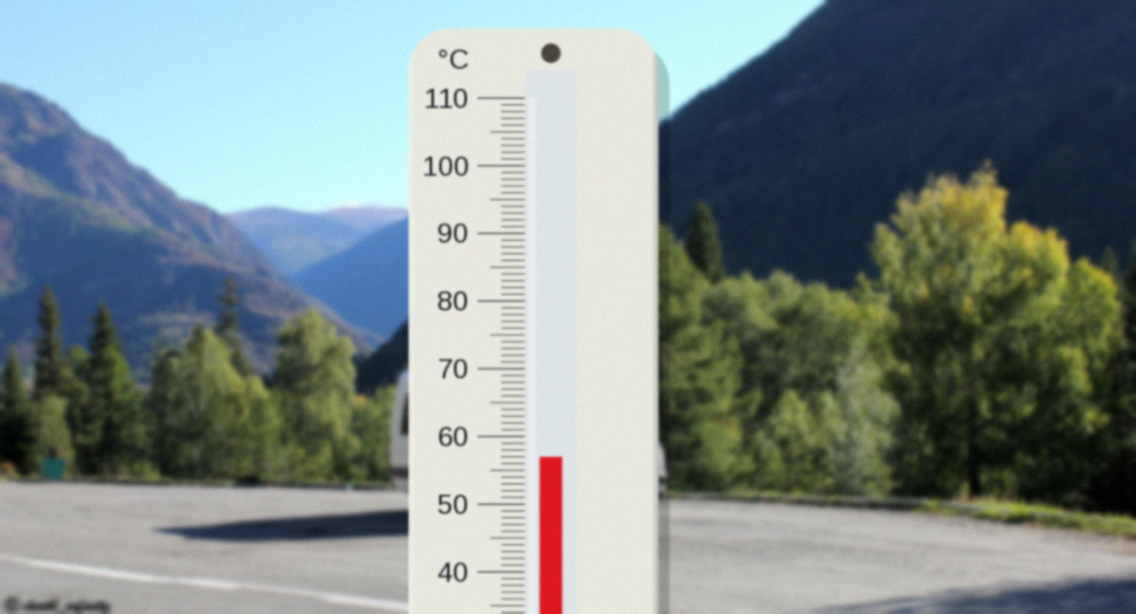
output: 57 °C
